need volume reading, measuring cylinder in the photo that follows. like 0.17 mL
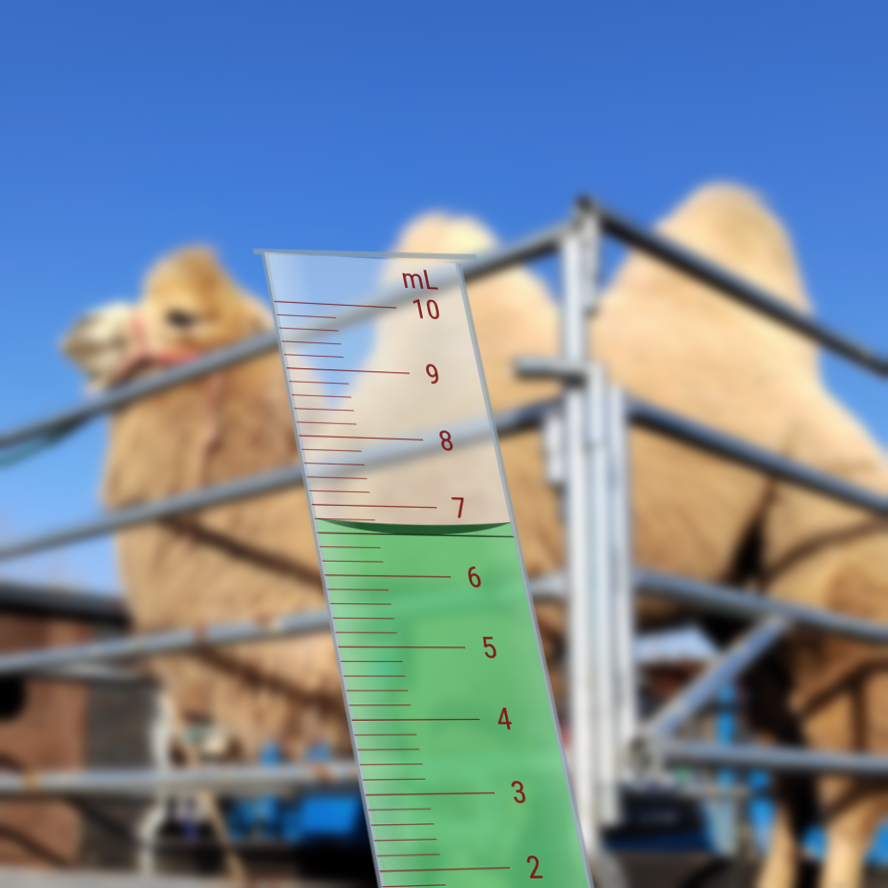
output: 6.6 mL
